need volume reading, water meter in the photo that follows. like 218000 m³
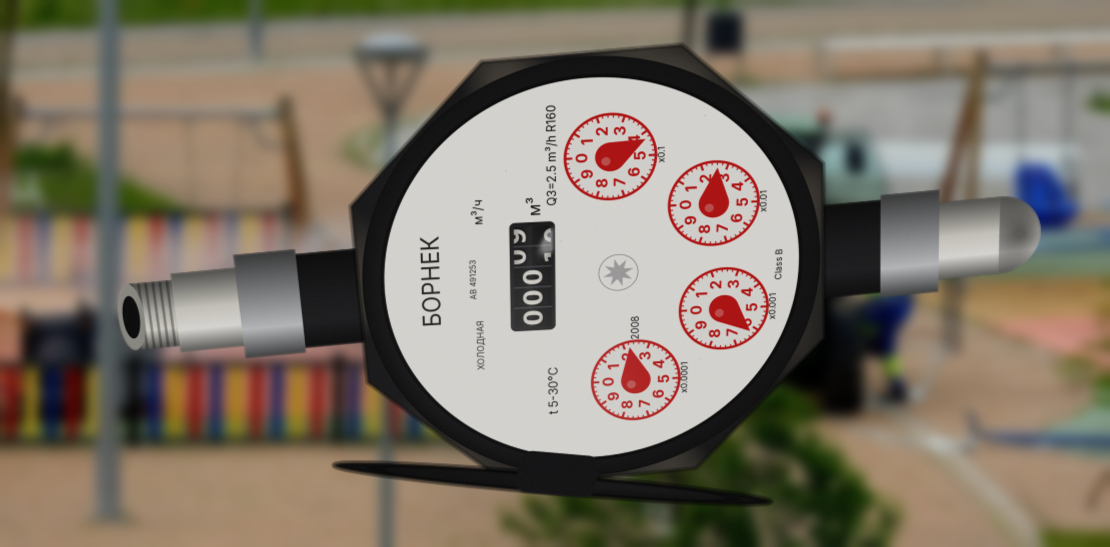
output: 9.4262 m³
